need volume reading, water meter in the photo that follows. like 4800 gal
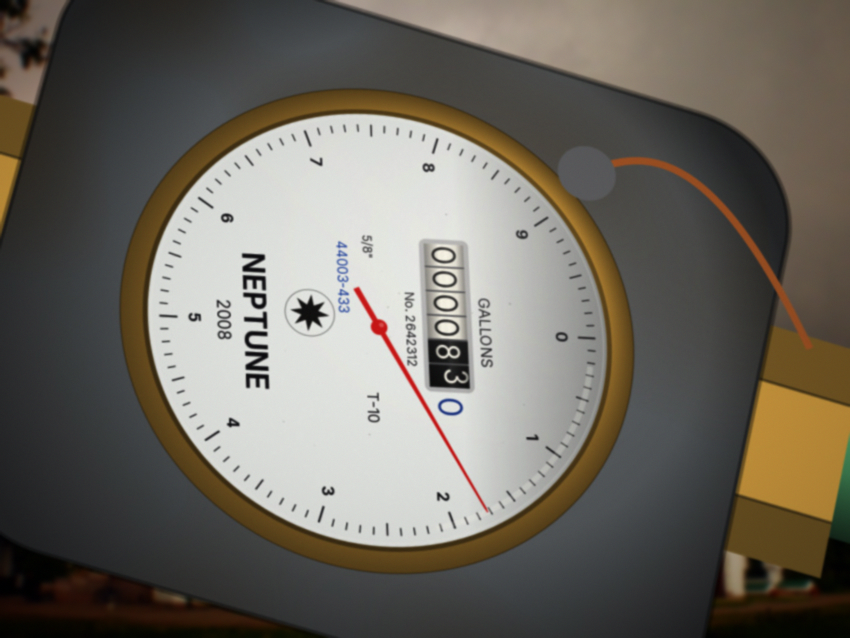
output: 831.7 gal
